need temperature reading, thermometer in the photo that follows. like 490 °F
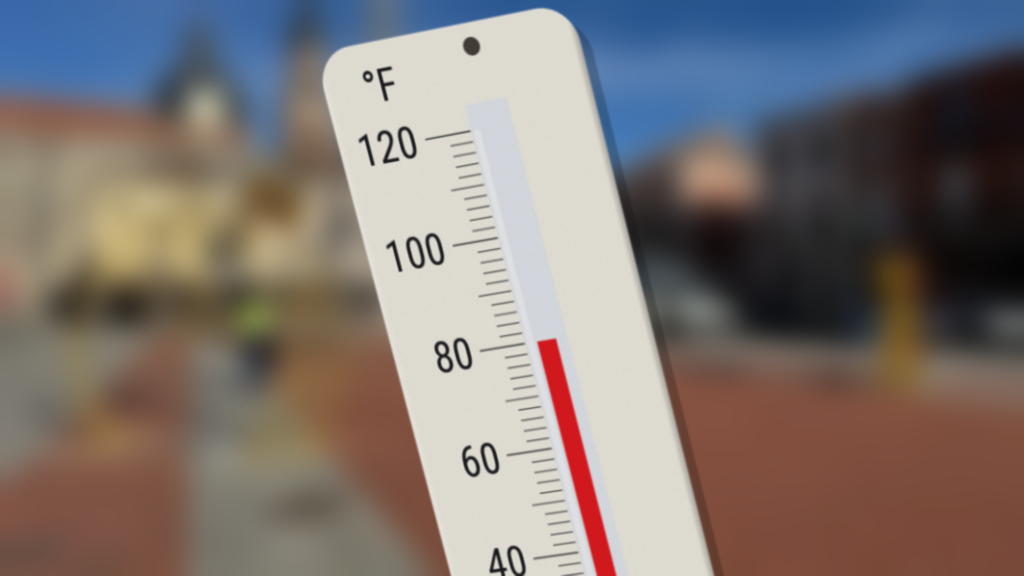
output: 80 °F
